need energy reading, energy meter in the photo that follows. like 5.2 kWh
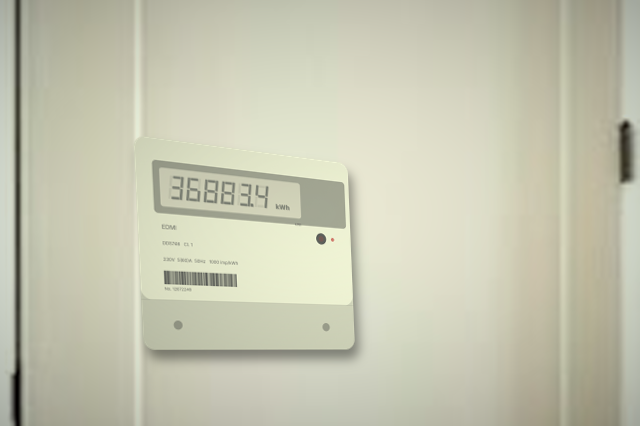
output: 36883.4 kWh
